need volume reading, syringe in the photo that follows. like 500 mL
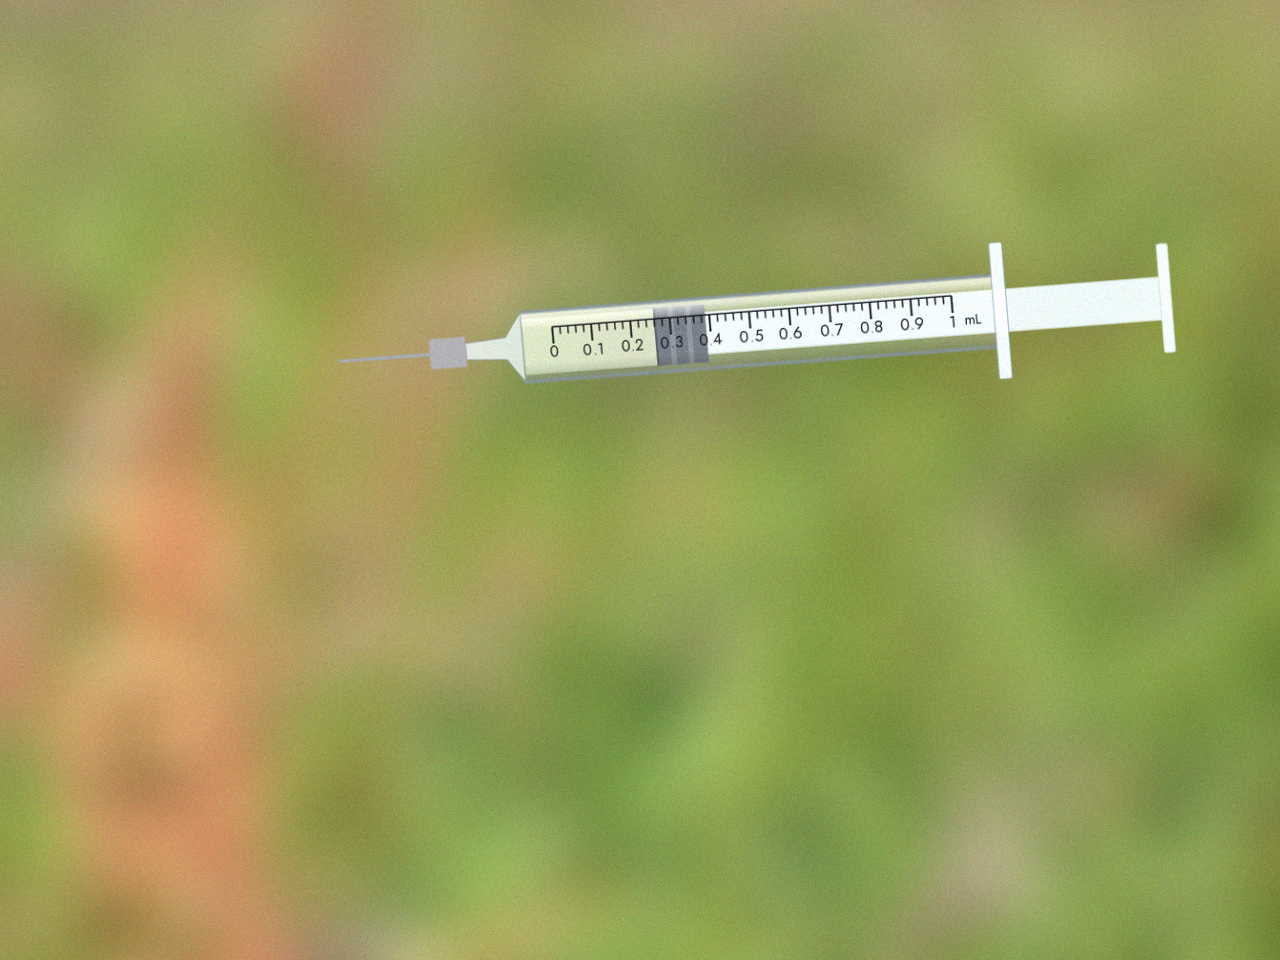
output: 0.26 mL
